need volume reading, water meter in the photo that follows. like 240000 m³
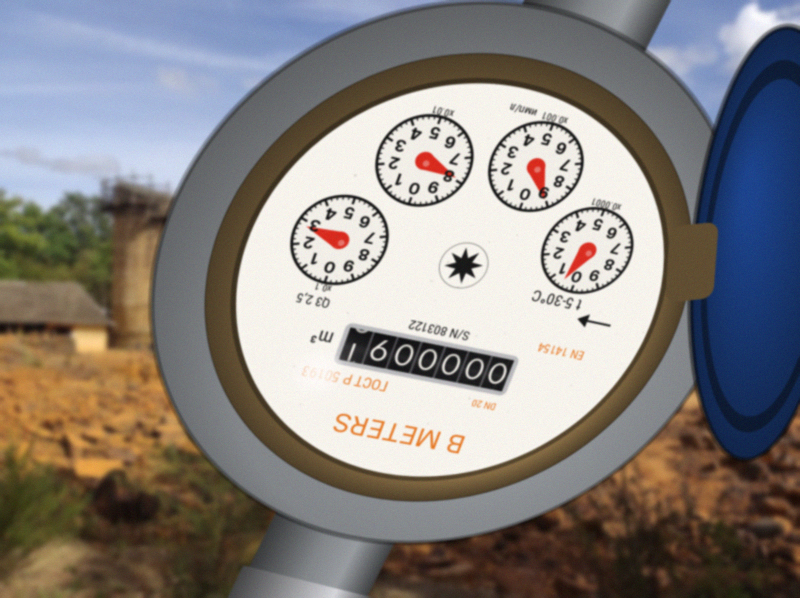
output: 91.2790 m³
